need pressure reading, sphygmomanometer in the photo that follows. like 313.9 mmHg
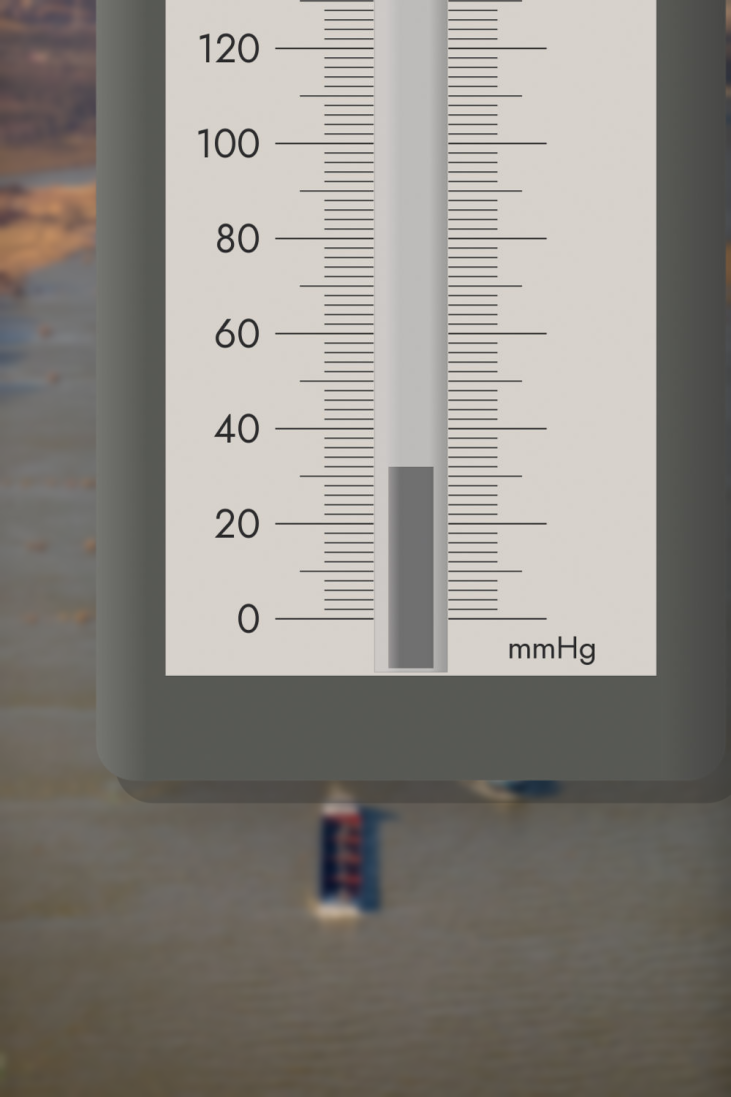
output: 32 mmHg
